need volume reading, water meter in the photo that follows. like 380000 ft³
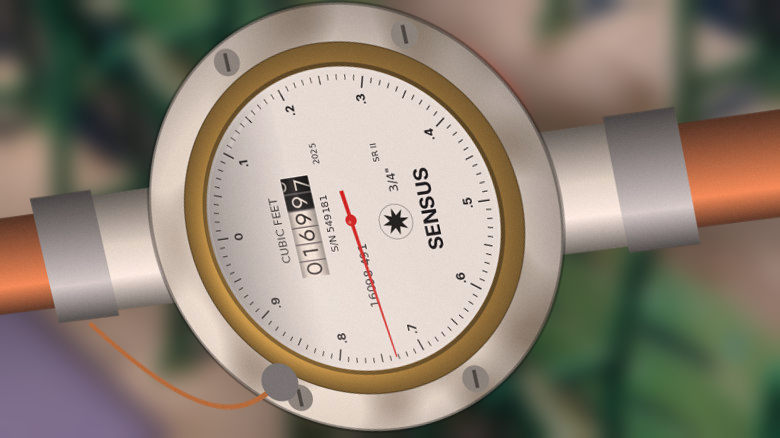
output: 16996.73 ft³
